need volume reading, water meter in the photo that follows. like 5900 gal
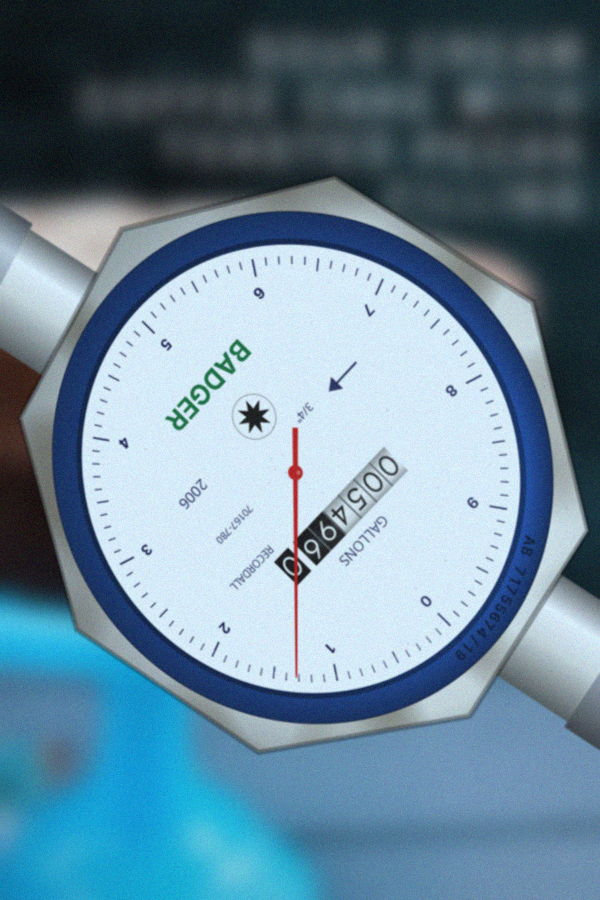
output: 54961.3 gal
